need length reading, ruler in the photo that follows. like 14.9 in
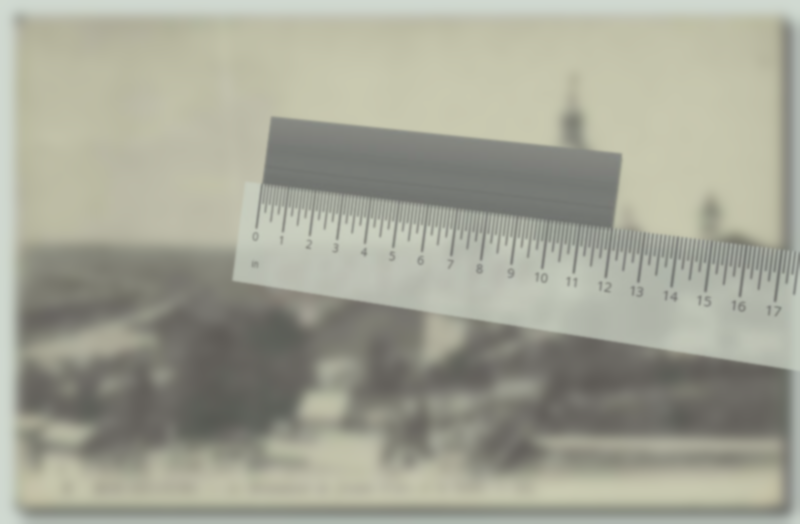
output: 12 in
